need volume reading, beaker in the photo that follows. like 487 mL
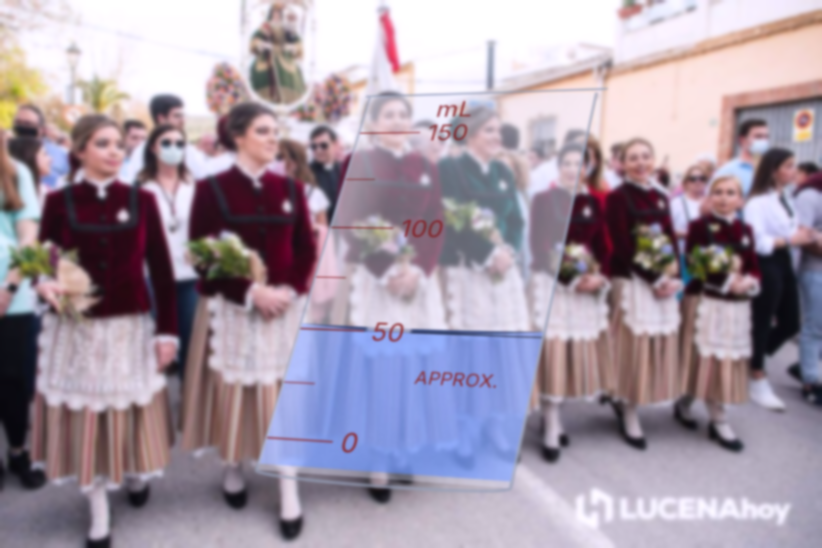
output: 50 mL
